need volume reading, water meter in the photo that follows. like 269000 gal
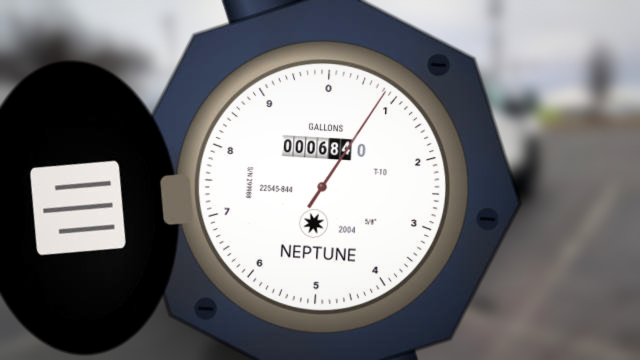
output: 6840.8 gal
